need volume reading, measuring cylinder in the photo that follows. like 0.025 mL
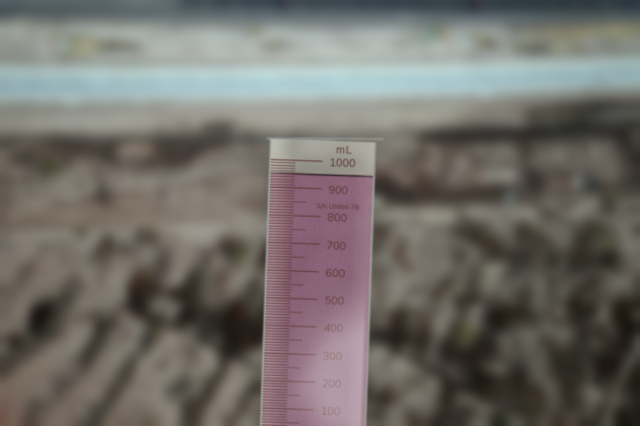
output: 950 mL
